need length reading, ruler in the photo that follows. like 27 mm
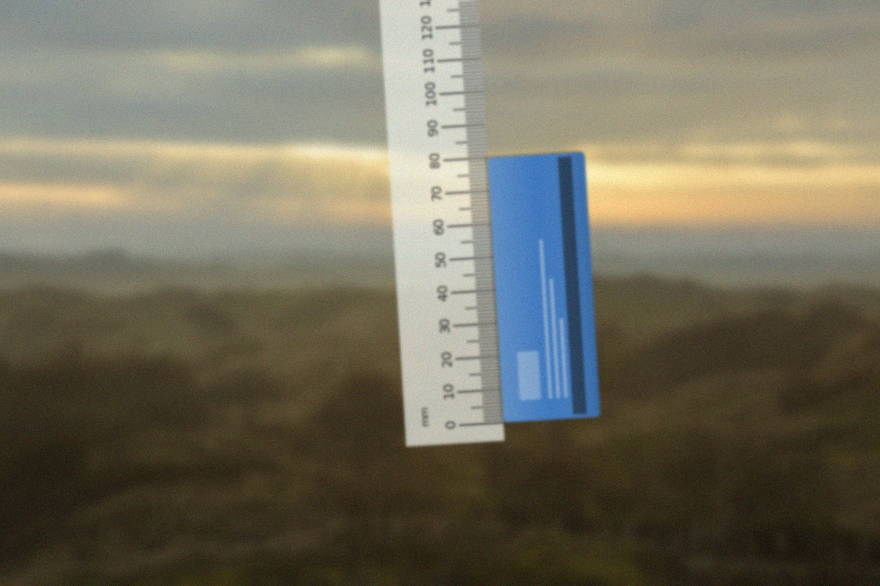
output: 80 mm
